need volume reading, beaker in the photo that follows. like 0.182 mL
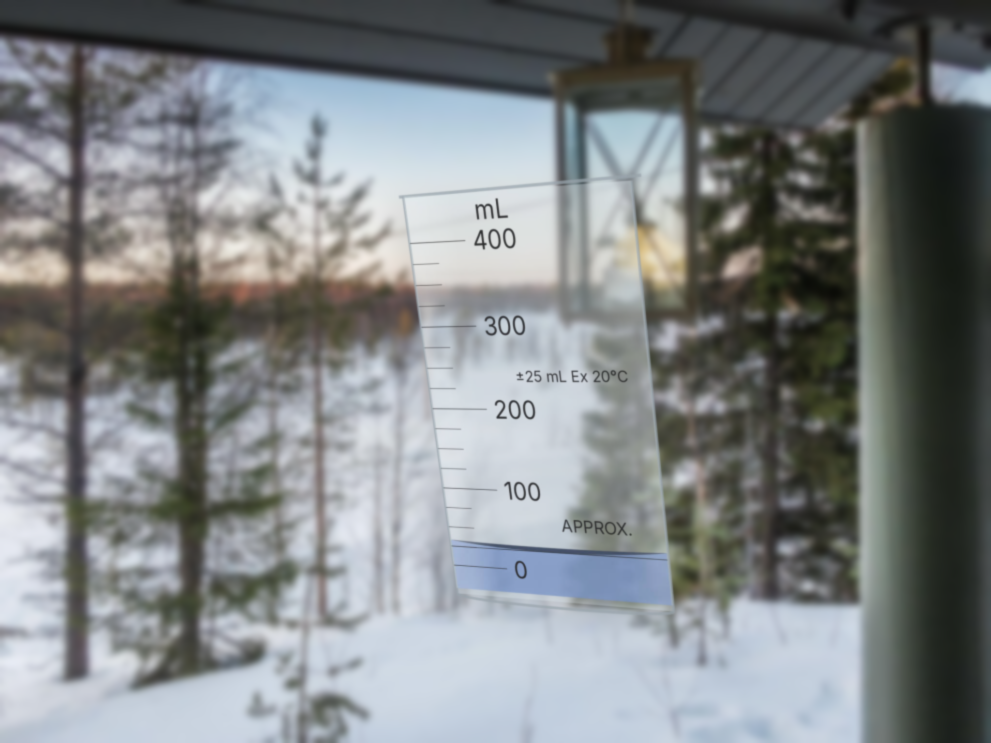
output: 25 mL
